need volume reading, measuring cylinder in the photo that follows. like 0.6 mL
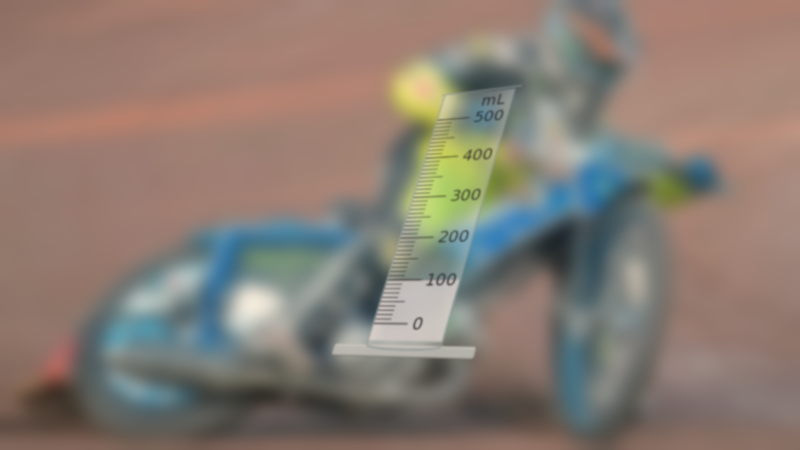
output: 100 mL
